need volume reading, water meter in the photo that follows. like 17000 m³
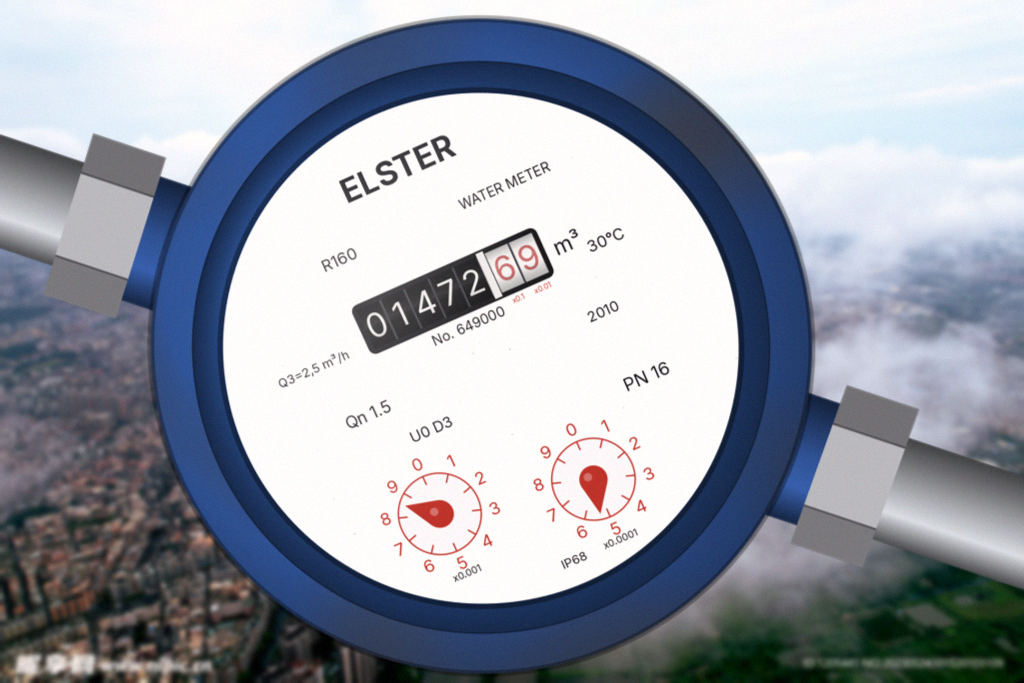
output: 1472.6985 m³
